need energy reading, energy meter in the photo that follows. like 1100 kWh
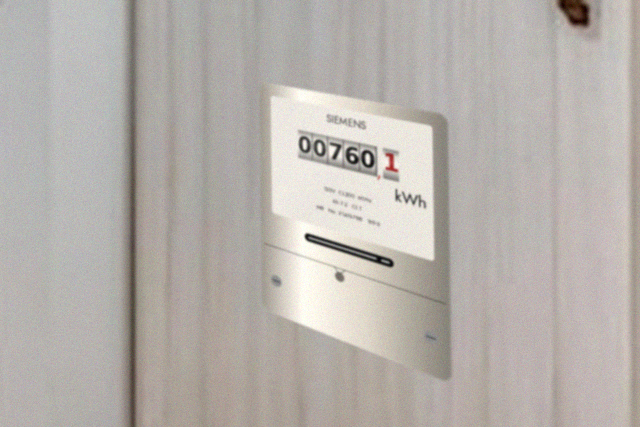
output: 760.1 kWh
